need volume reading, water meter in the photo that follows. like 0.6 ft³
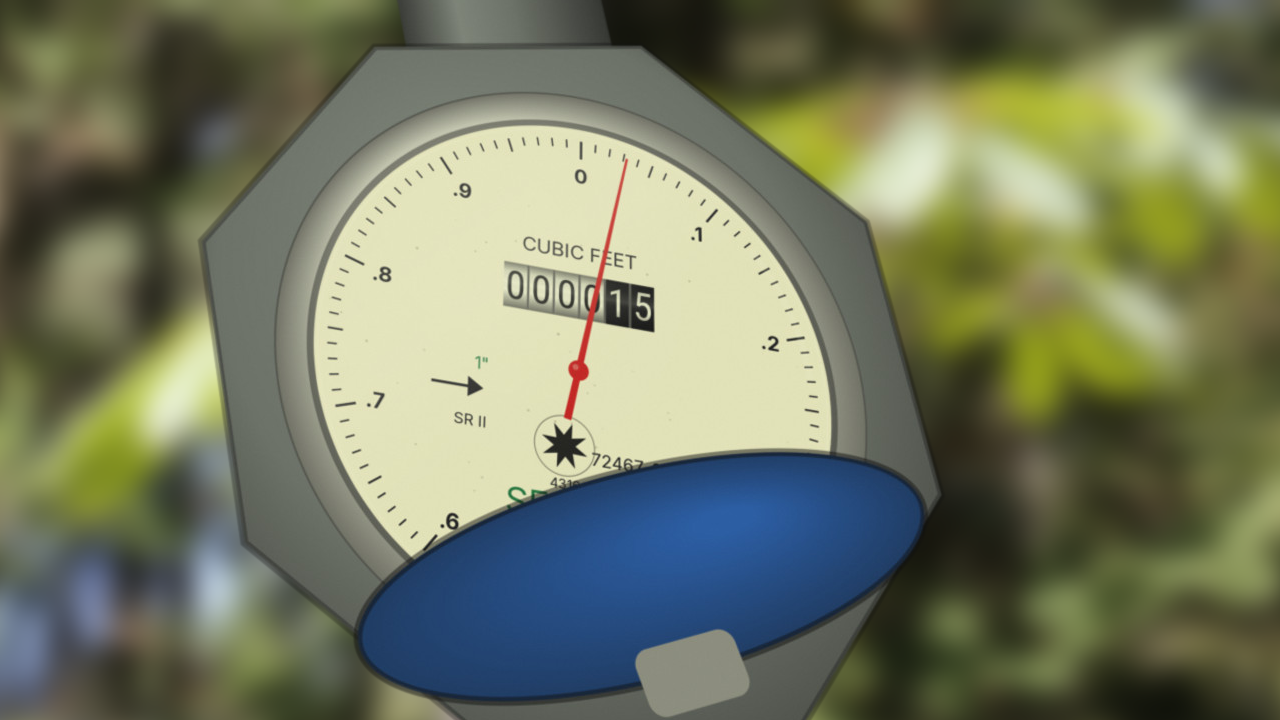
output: 15.03 ft³
